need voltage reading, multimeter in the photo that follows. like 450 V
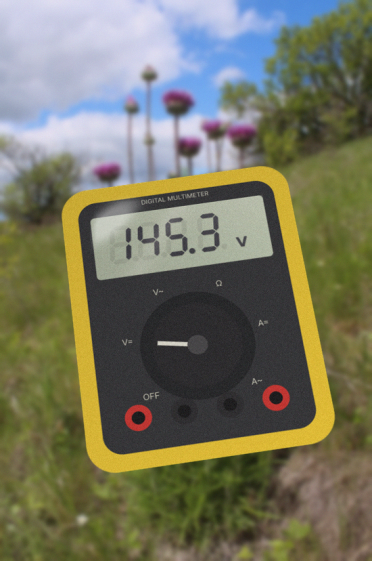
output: 145.3 V
